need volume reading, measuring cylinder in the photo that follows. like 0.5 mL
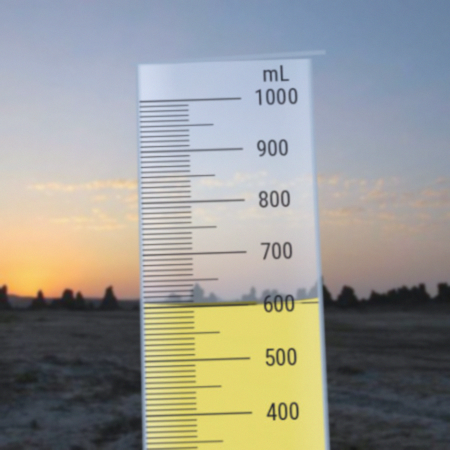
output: 600 mL
